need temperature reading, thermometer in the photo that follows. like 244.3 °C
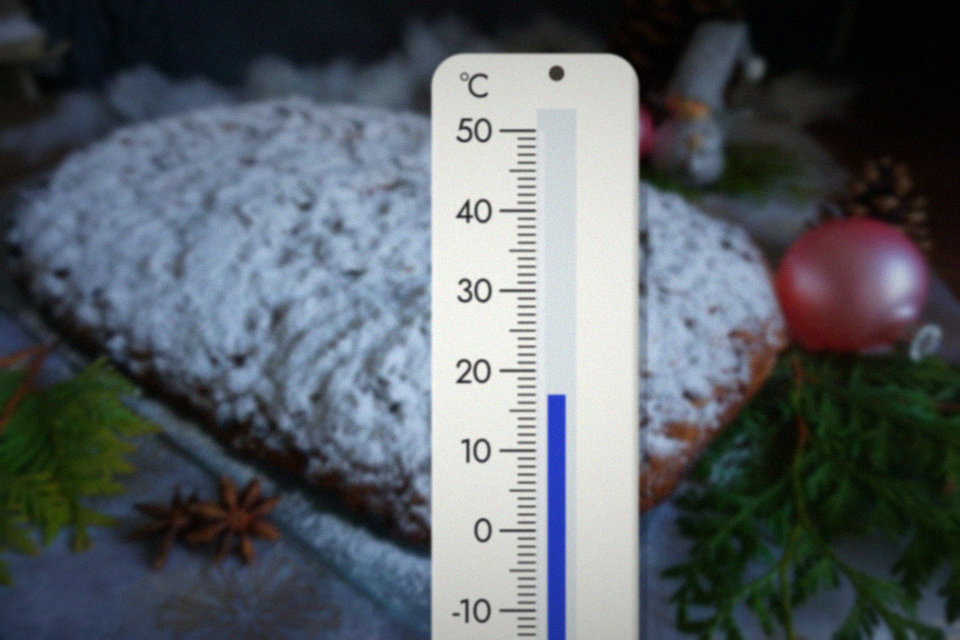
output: 17 °C
